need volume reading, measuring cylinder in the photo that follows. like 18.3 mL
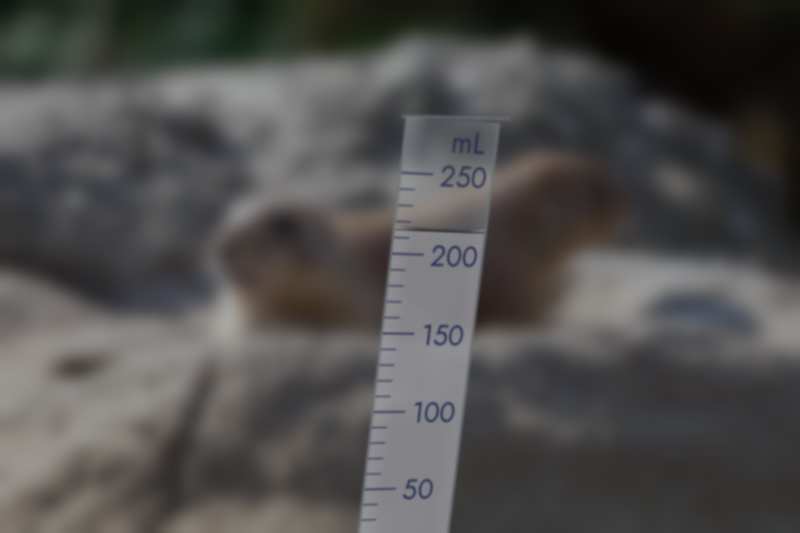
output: 215 mL
